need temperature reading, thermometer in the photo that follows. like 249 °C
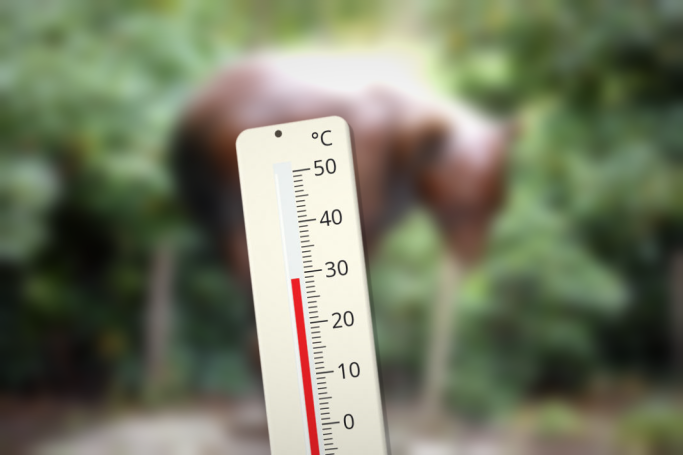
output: 29 °C
